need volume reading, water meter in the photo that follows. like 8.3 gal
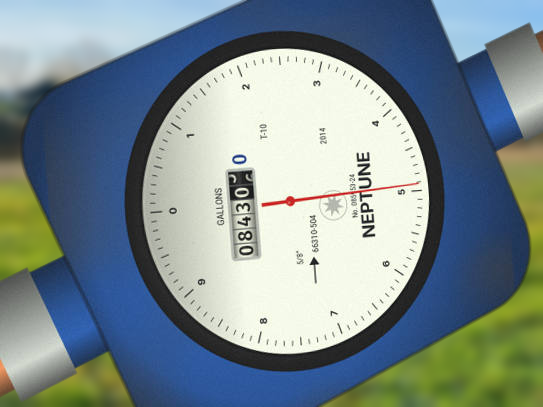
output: 843054.9 gal
